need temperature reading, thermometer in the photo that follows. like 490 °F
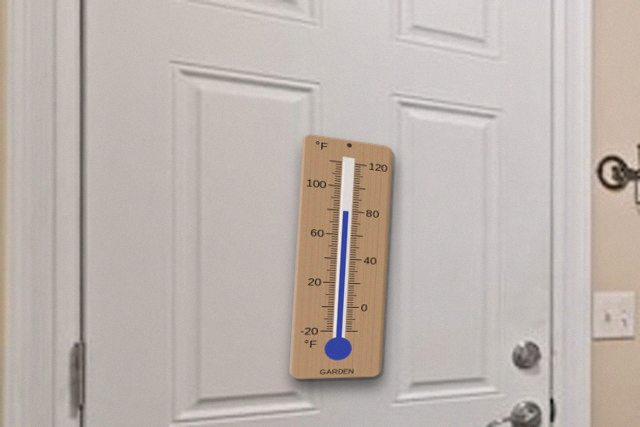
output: 80 °F
